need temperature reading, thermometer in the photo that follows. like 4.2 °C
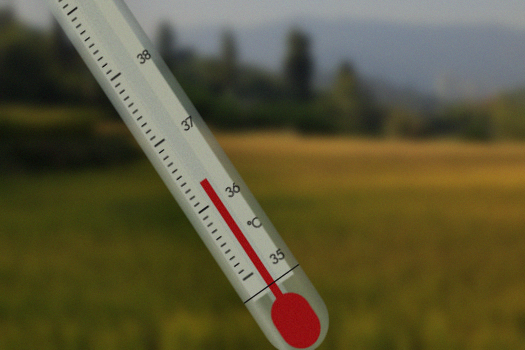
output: 36.3 °C
